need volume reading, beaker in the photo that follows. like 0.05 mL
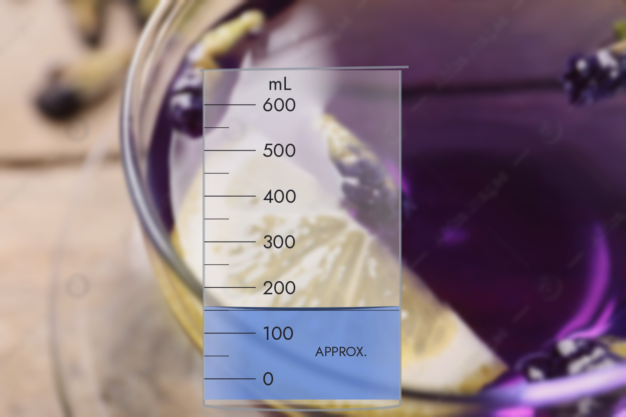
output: 150 mL
